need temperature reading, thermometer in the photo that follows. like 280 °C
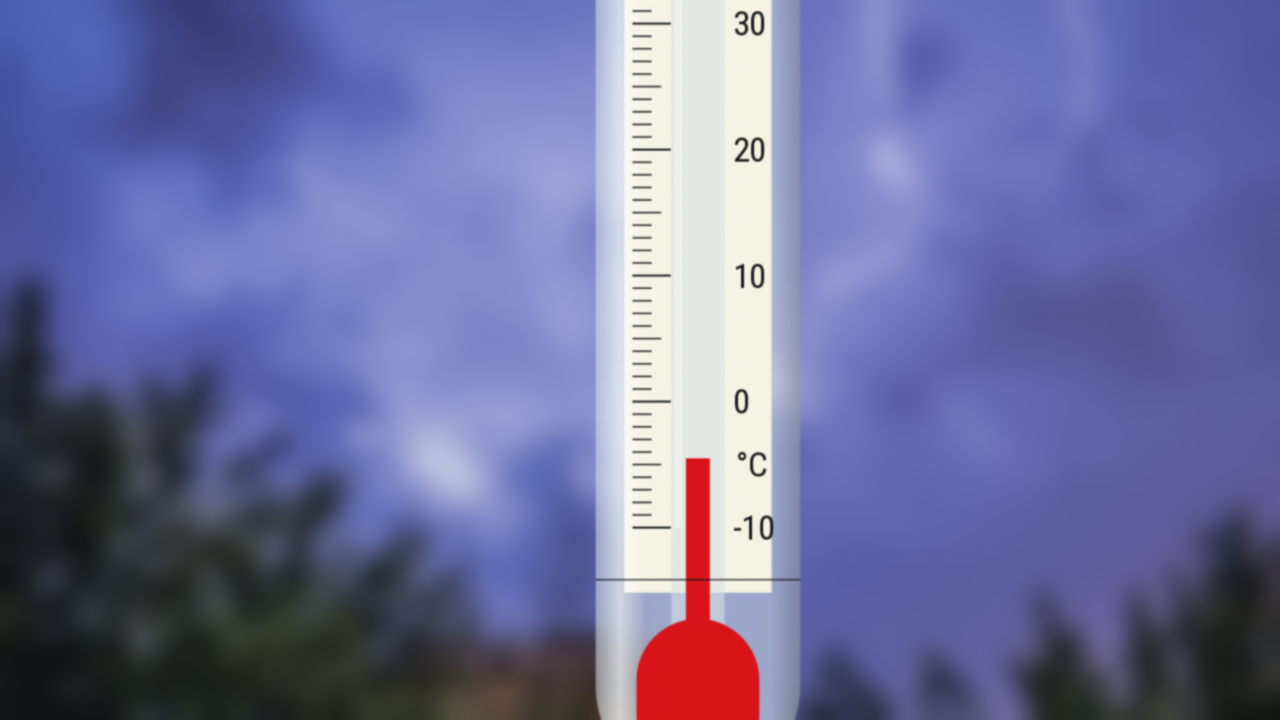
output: -4.5 °C
